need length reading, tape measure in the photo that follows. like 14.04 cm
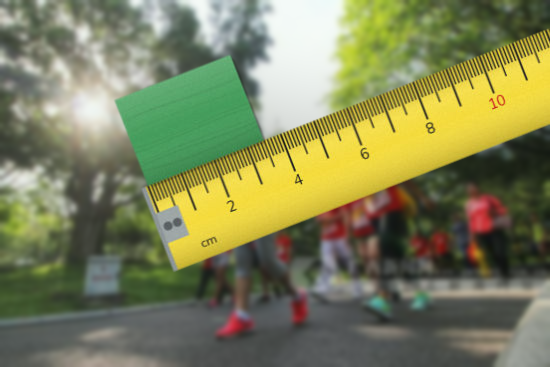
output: 3.5 cm
